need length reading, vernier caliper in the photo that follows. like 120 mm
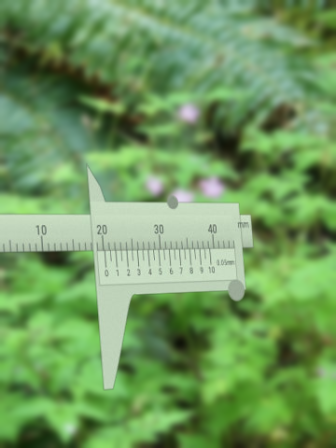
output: 20.2 mm
